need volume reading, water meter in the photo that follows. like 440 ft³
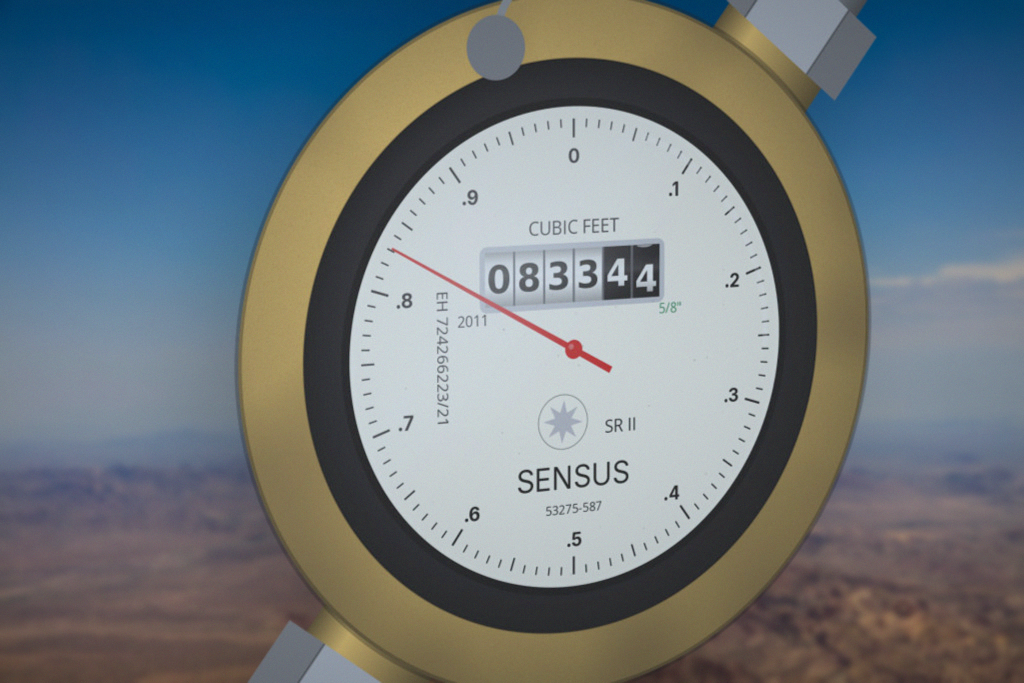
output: 83343.83 ft³
